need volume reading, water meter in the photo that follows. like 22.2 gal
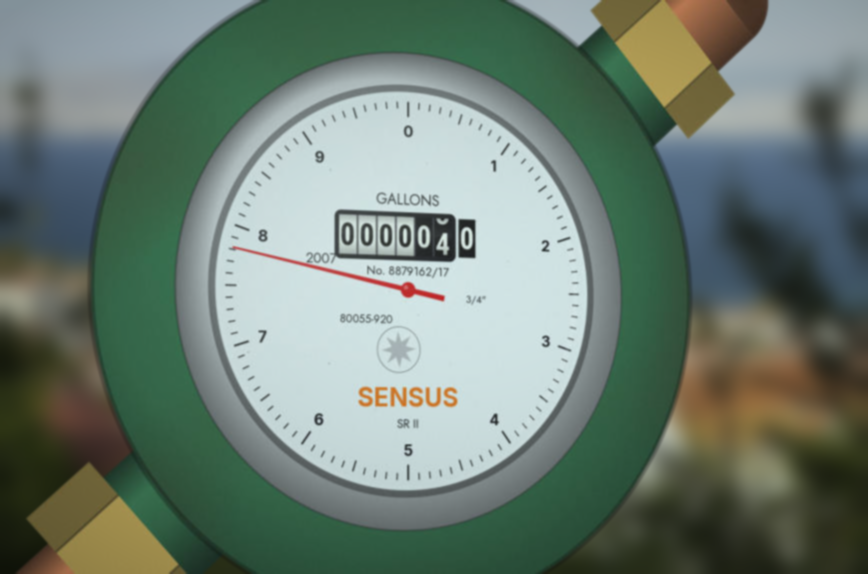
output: 37.8 gal
